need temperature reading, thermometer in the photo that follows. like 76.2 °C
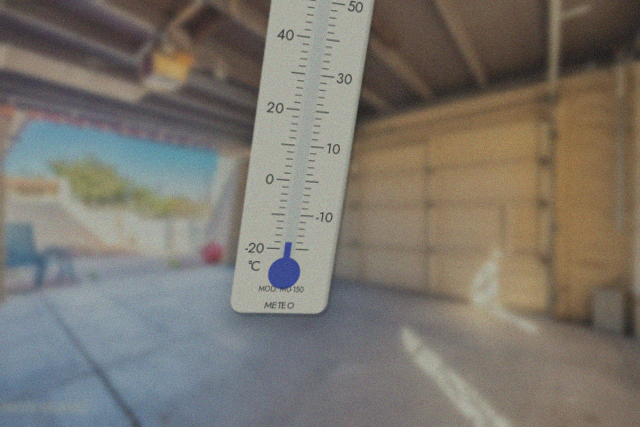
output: -18 °C
